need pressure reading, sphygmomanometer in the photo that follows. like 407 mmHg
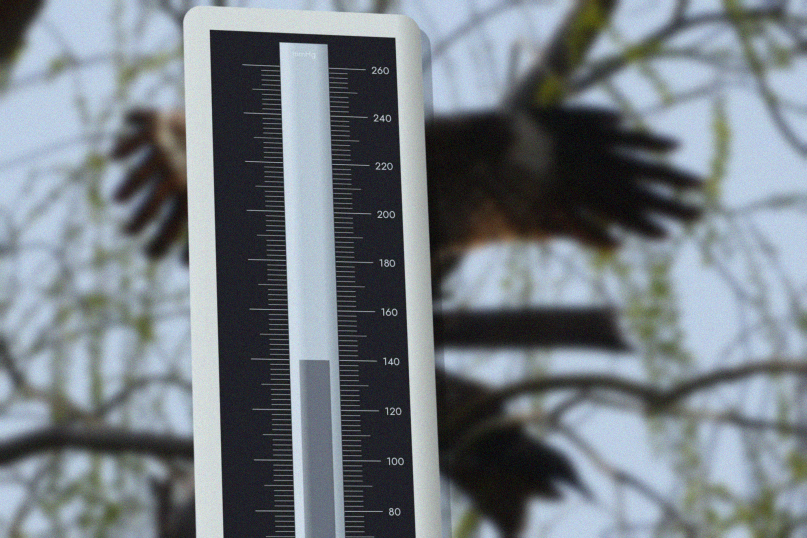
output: 140 mmHg
